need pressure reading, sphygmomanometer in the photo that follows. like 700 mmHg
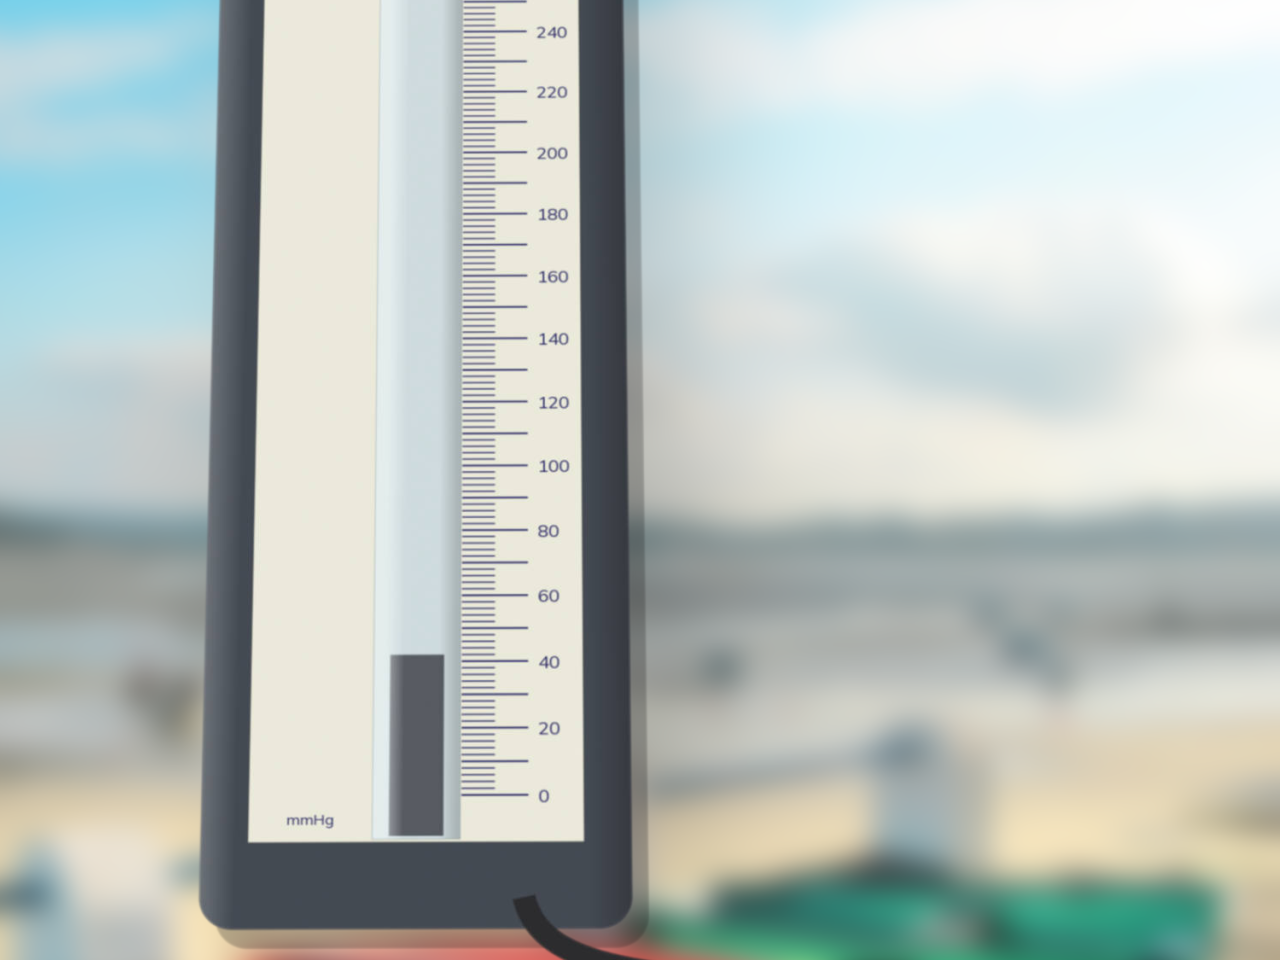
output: 42 mmHg
